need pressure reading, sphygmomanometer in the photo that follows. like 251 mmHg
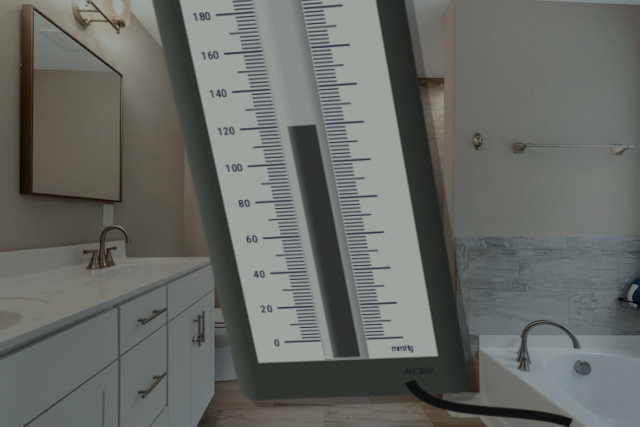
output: 120 mmHg
